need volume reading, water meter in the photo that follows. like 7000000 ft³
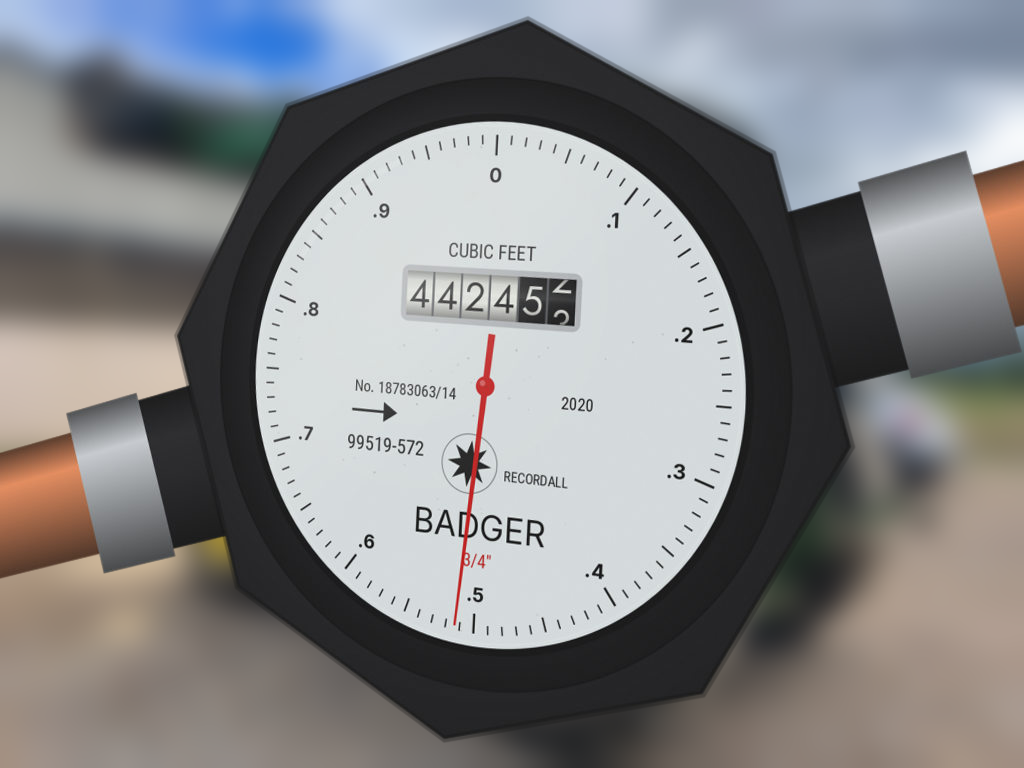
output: 442452.51 ft³
